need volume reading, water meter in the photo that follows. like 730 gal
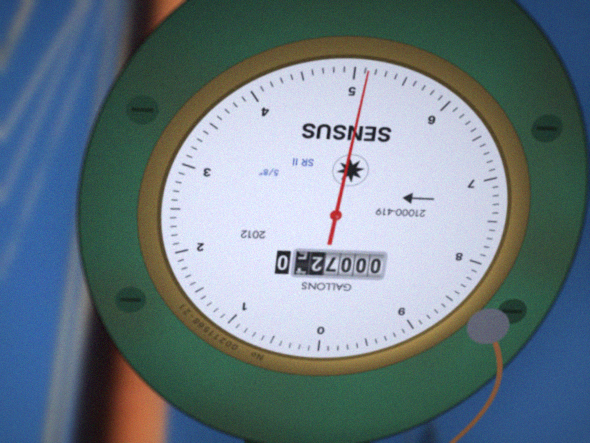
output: 7245.1 gal
